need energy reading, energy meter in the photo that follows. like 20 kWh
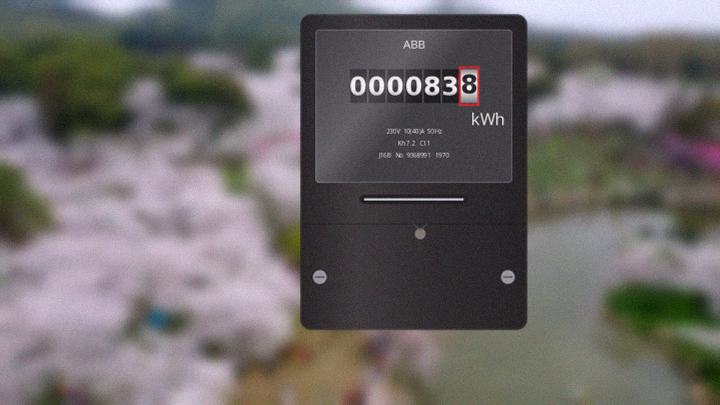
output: 83.8 kWh
